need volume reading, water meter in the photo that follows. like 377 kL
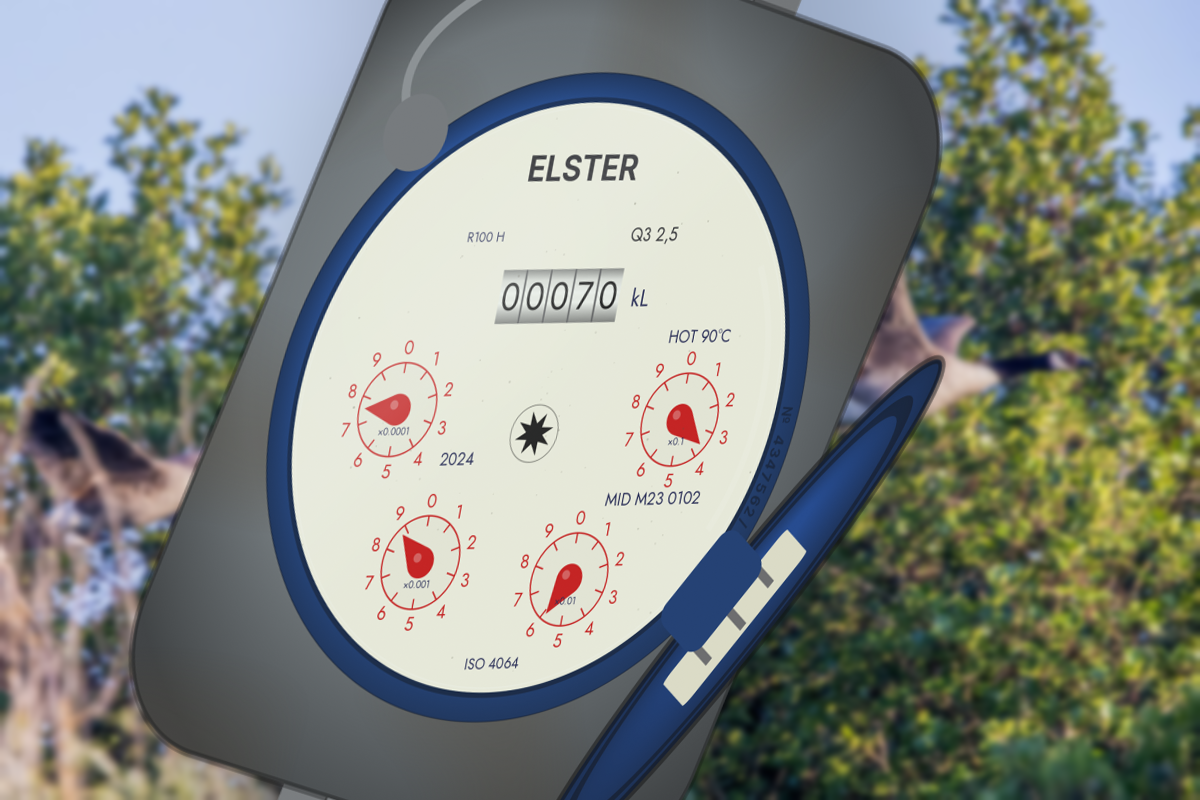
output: 70.3587 kL
